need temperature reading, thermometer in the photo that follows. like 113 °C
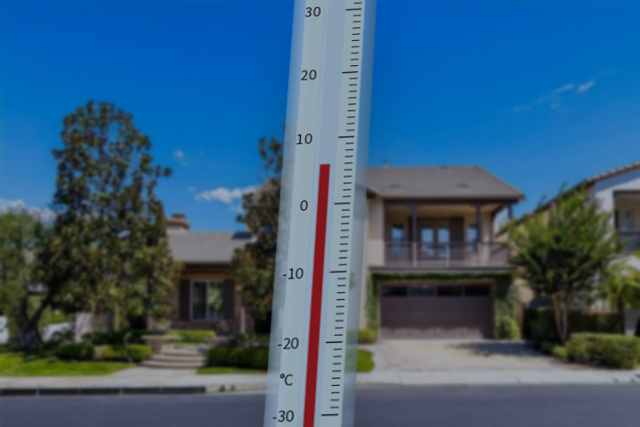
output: 6 °C
